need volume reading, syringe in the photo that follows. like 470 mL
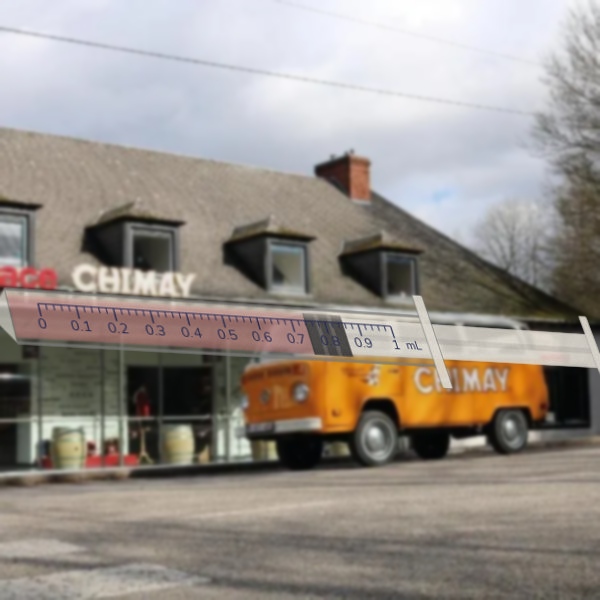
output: 0.74 mL
